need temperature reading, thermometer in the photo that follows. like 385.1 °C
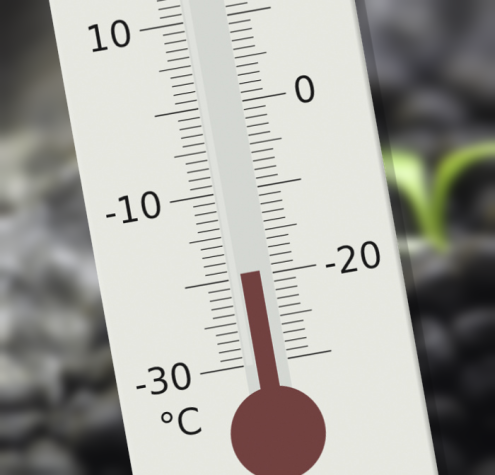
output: -19.5 °C
